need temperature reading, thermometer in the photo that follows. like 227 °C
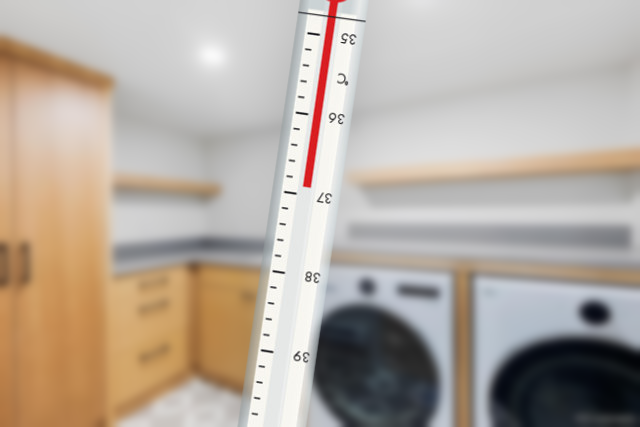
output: 36.9 °C
